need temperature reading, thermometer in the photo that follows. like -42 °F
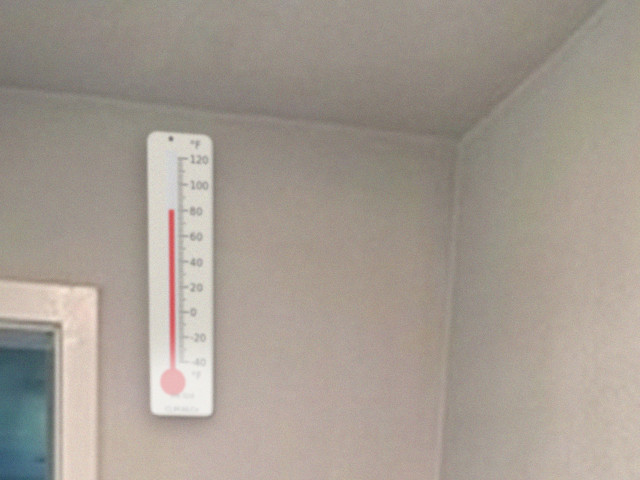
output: 80 °F
